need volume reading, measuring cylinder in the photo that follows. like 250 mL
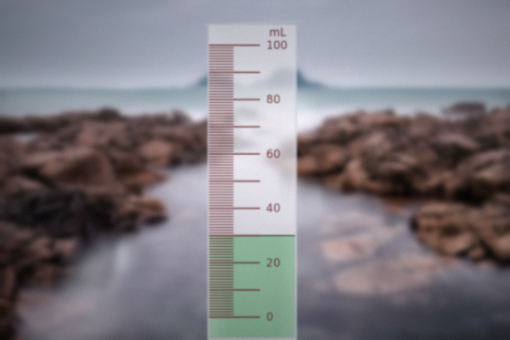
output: 30 mL
